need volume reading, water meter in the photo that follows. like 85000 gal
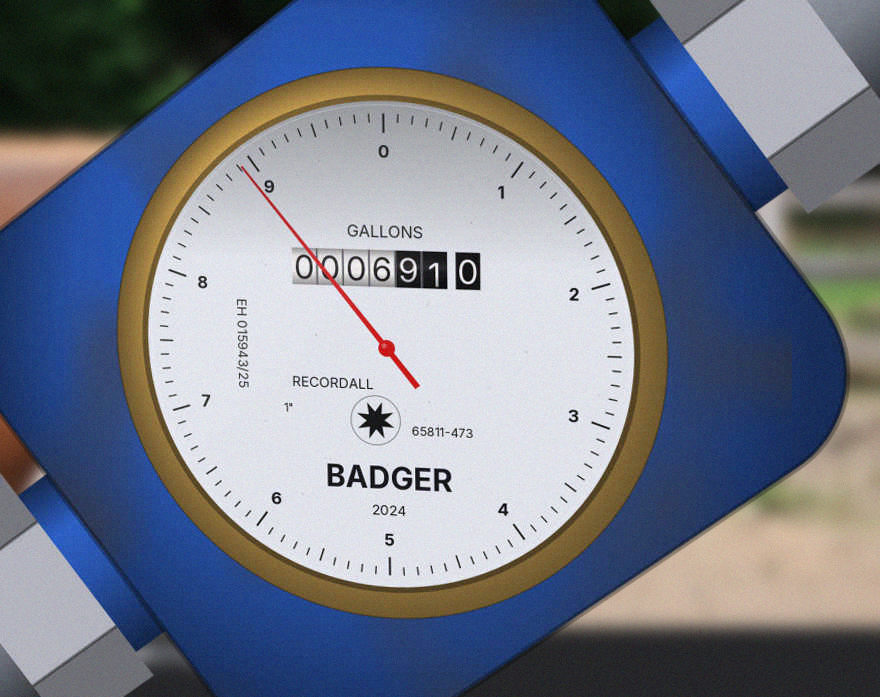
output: 6908.9 gal
